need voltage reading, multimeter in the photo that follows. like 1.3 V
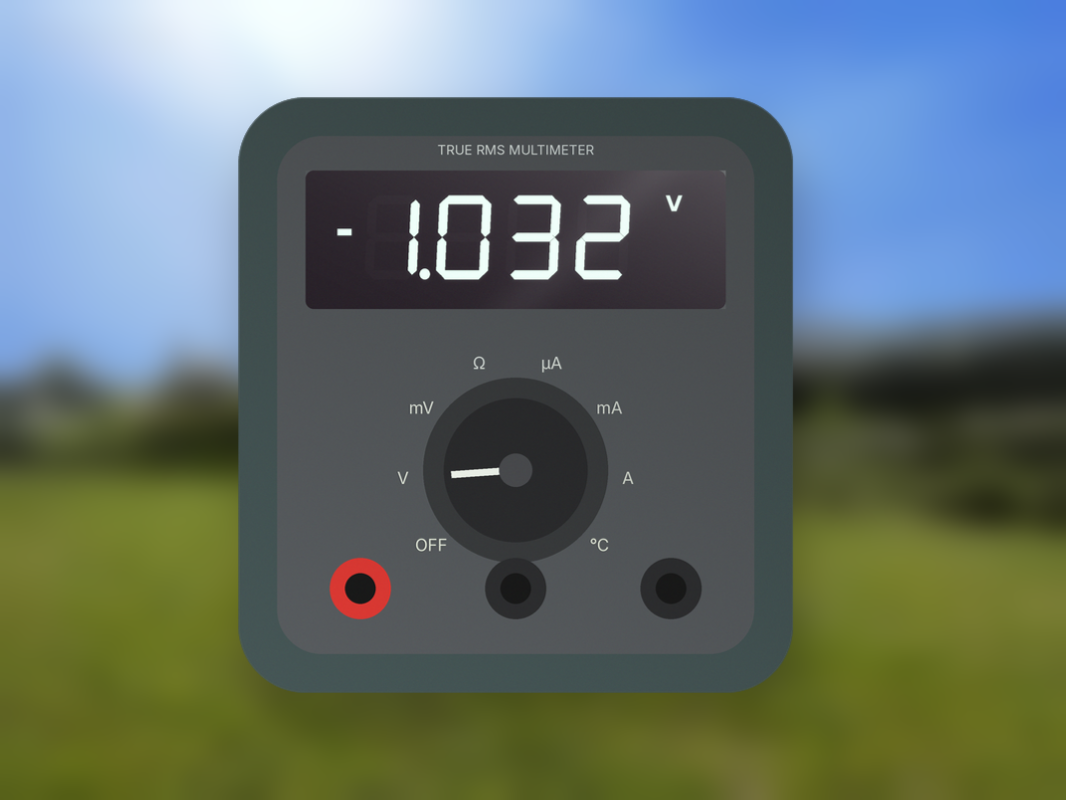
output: -1.032 V
